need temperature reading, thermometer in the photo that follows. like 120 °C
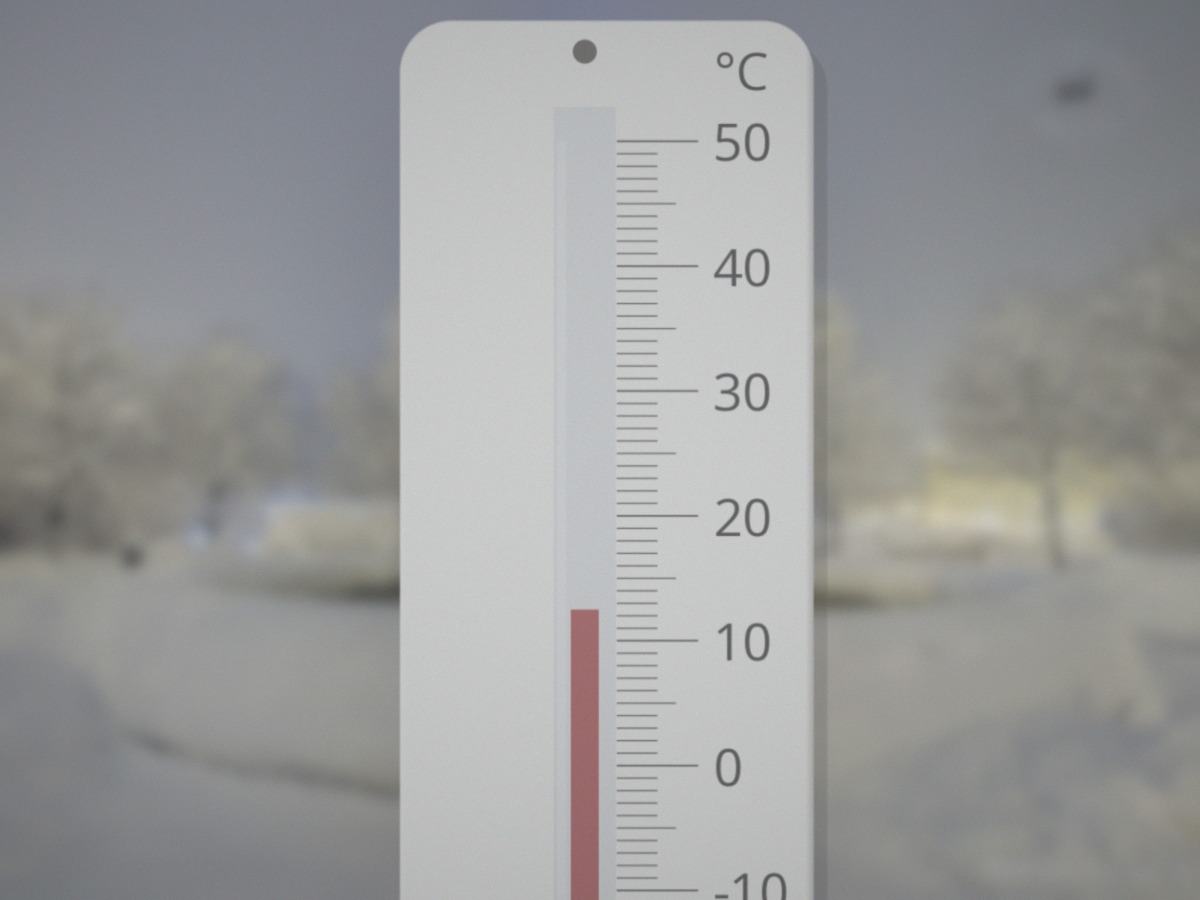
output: 12.5 °C
